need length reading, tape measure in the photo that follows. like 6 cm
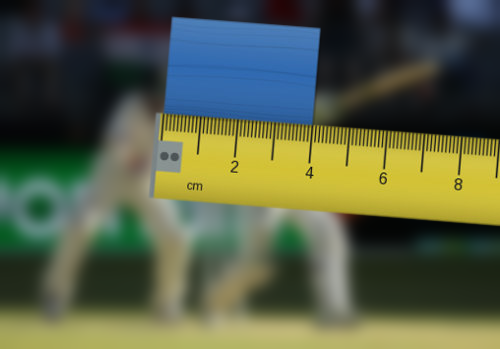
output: 4 cm
